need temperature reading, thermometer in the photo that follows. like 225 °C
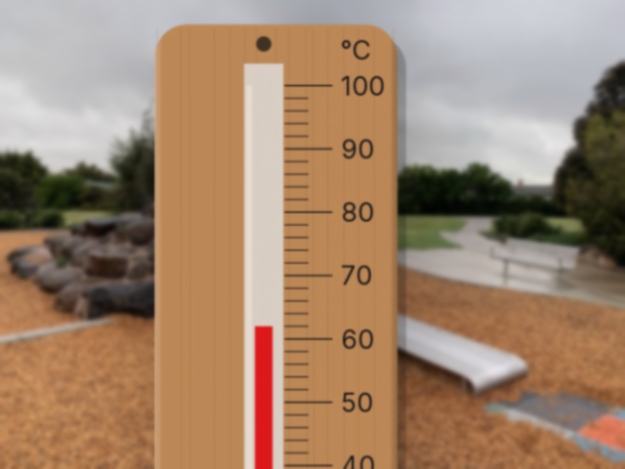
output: 62 °C
